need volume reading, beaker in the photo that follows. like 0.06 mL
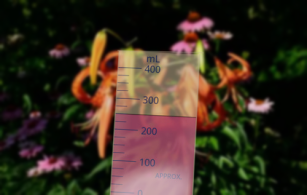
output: 250 mL
